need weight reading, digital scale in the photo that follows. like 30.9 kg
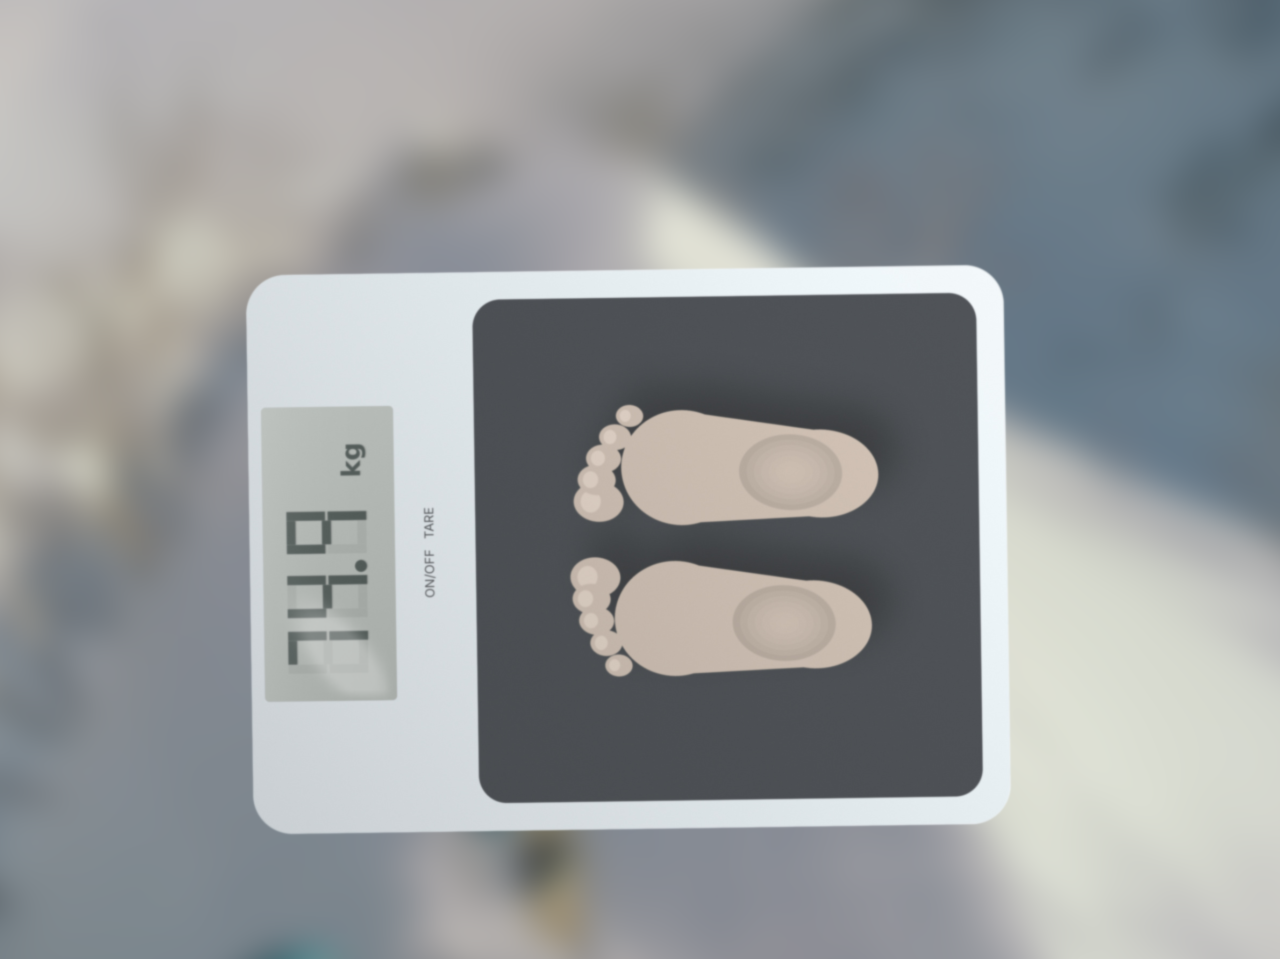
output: 74.9 kg
